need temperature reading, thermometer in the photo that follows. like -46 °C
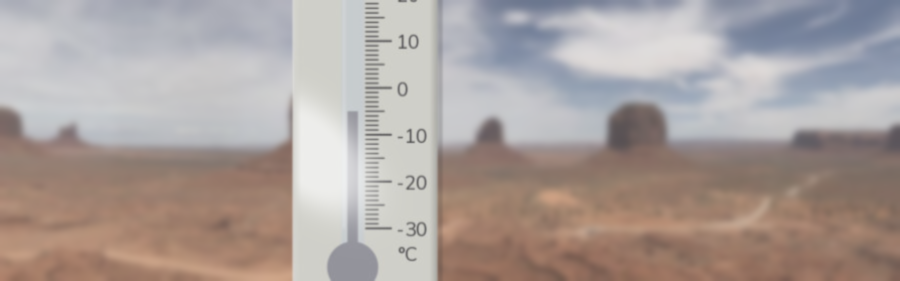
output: -5 °C
